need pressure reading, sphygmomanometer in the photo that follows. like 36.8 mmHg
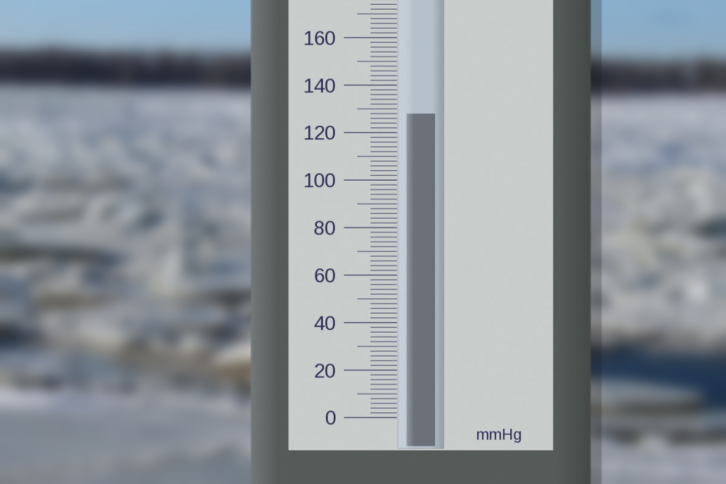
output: 128 mmHg
